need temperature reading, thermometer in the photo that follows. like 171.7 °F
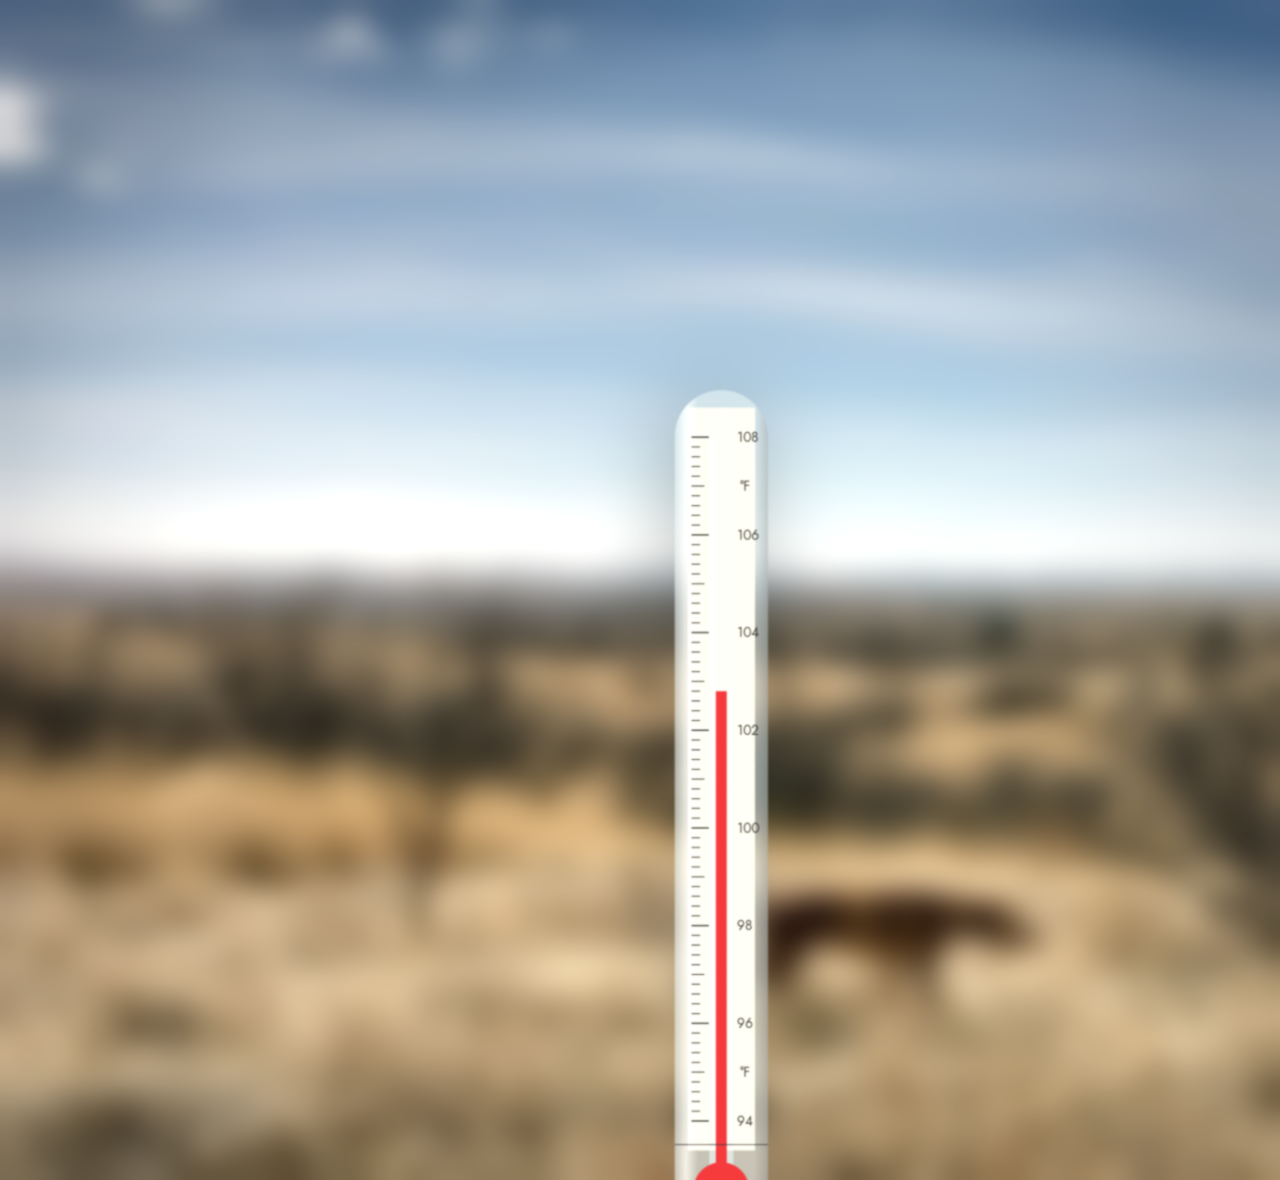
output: 102.8 °F
